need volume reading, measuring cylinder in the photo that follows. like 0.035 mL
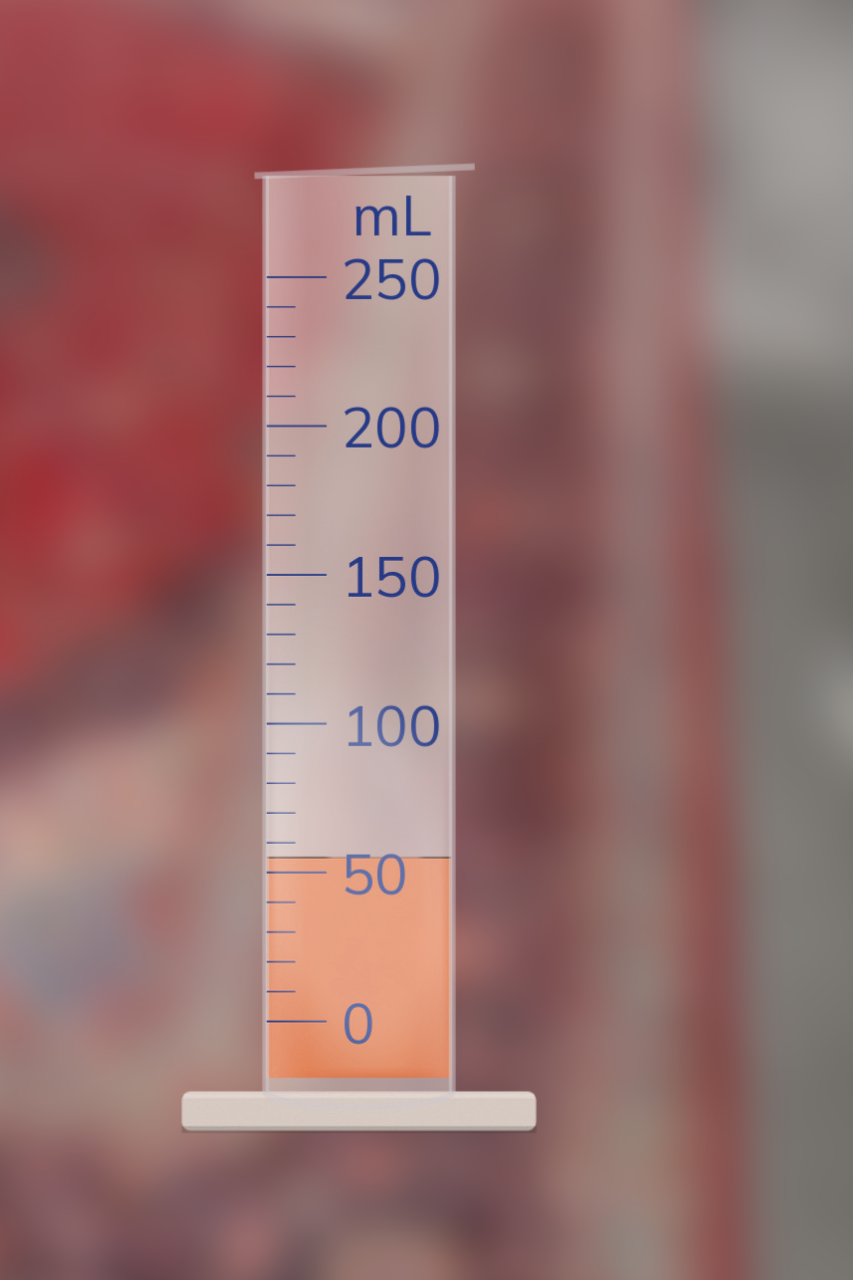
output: 55 mL
